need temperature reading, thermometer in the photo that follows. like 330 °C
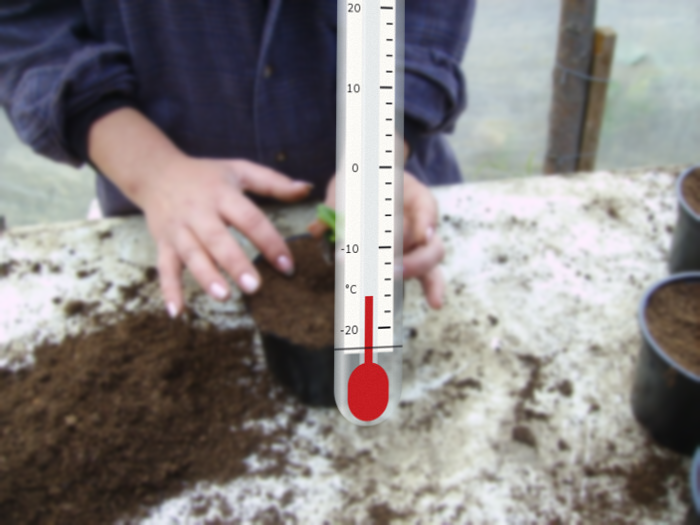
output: -16 °C
